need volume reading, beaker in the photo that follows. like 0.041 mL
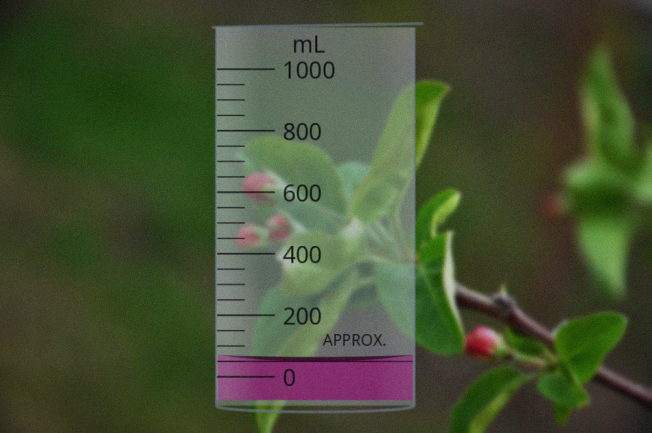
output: 50 mL
